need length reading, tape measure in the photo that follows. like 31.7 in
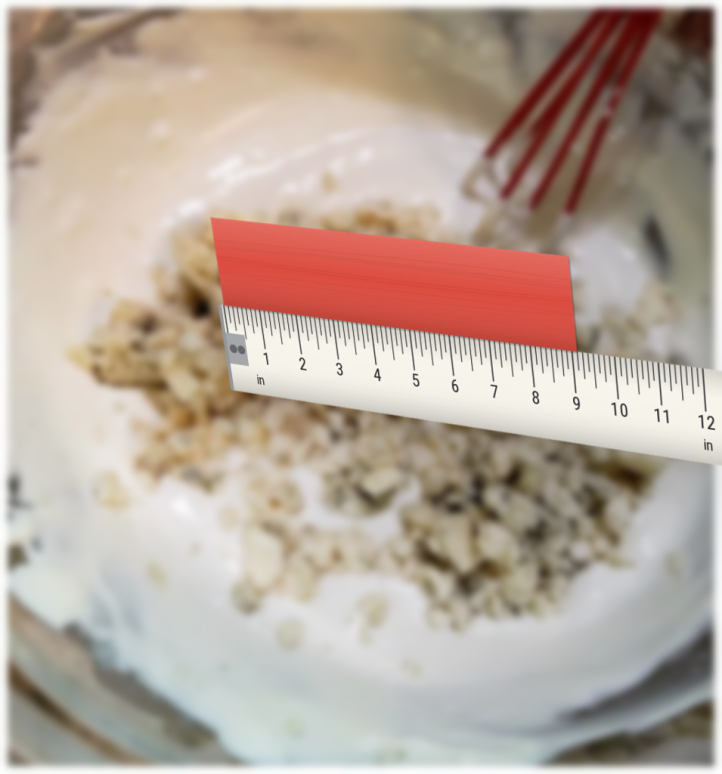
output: 9.125 in
